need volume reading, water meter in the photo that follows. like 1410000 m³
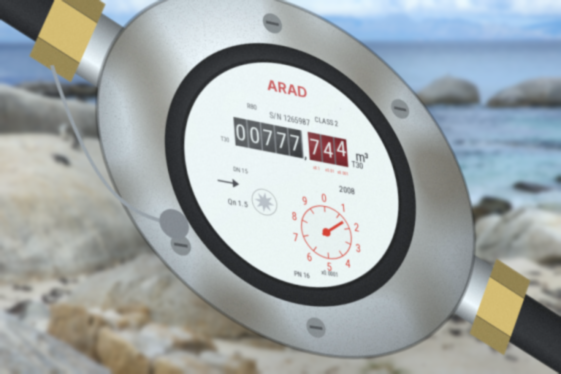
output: 777.7441 m³
